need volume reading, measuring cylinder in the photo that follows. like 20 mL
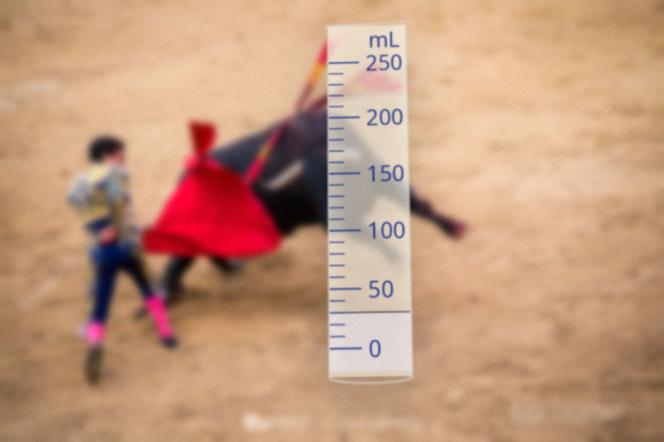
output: 30 mL
